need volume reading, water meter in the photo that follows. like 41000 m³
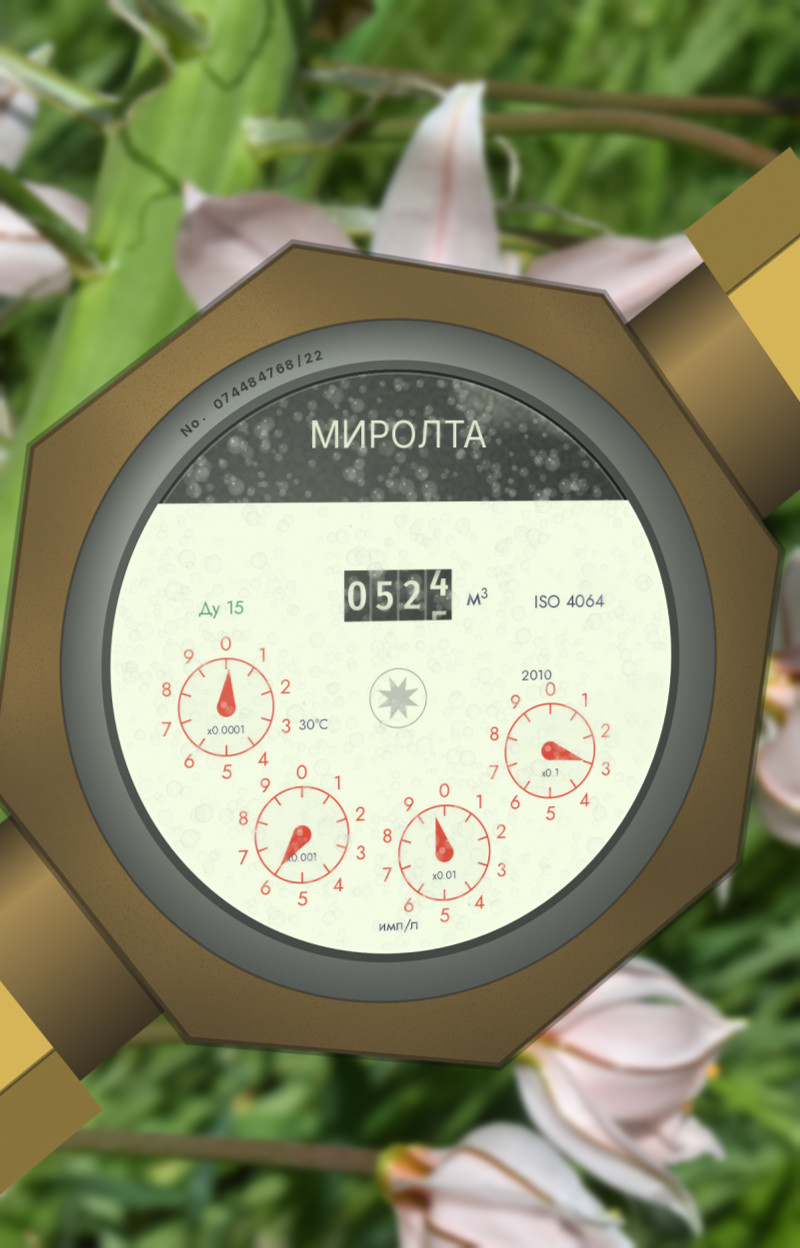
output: 524.2960 m³
